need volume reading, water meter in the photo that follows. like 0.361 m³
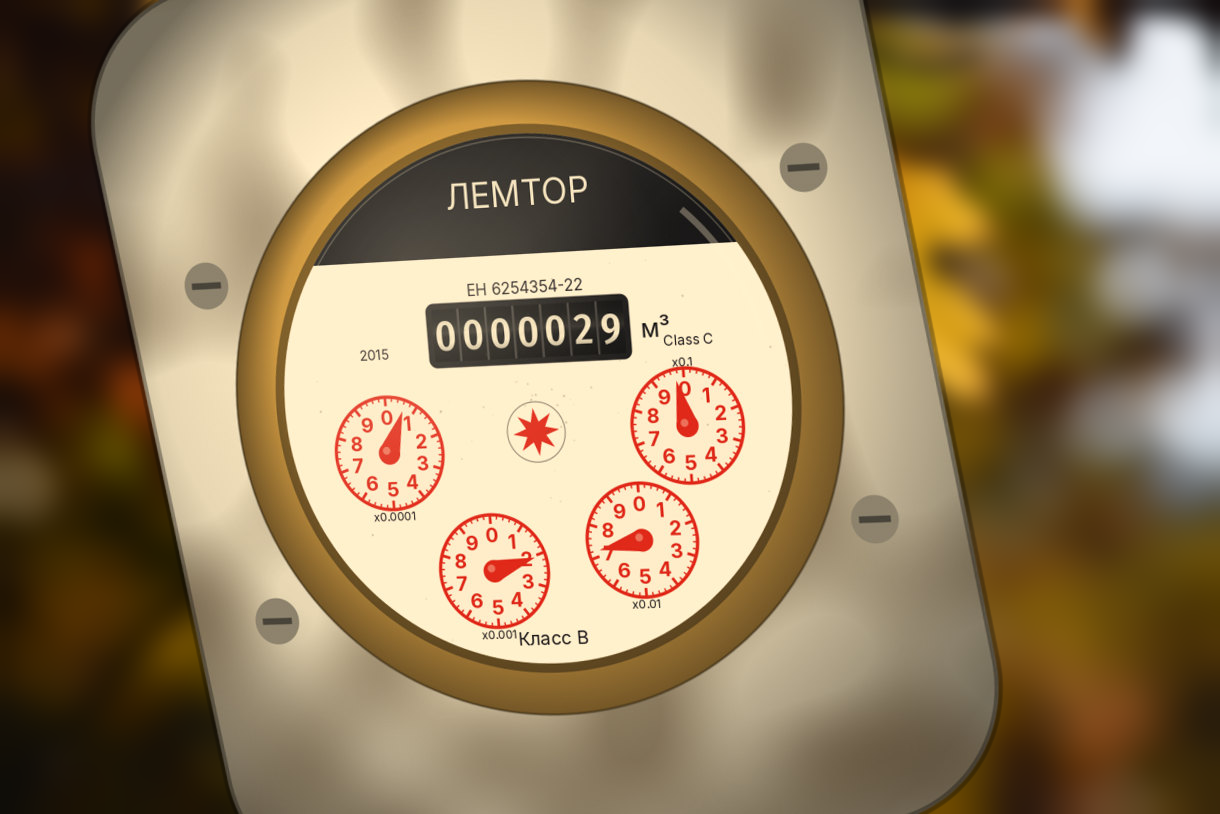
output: 28.9720 m³
